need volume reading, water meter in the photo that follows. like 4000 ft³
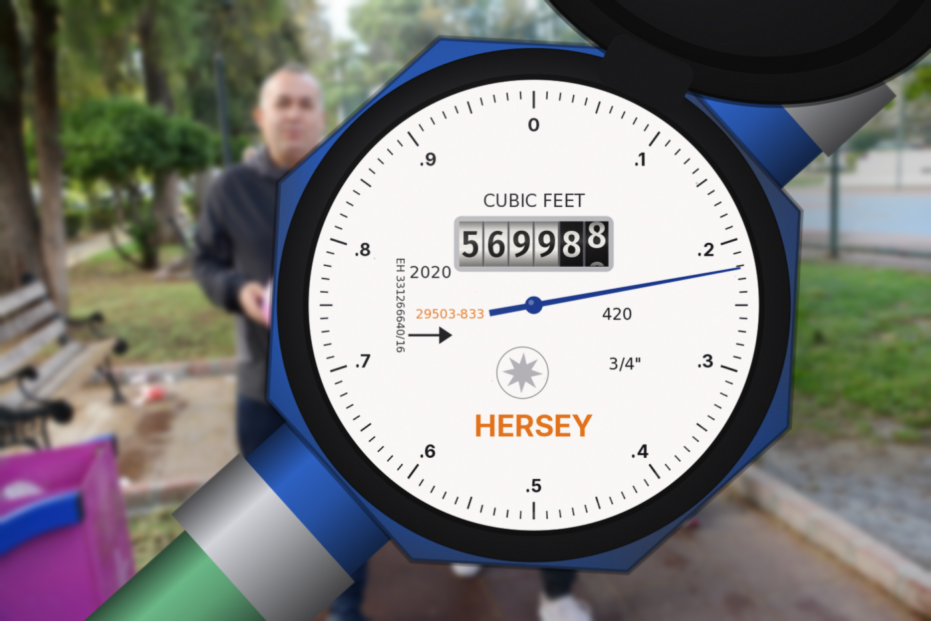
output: 569988.22 ft³
